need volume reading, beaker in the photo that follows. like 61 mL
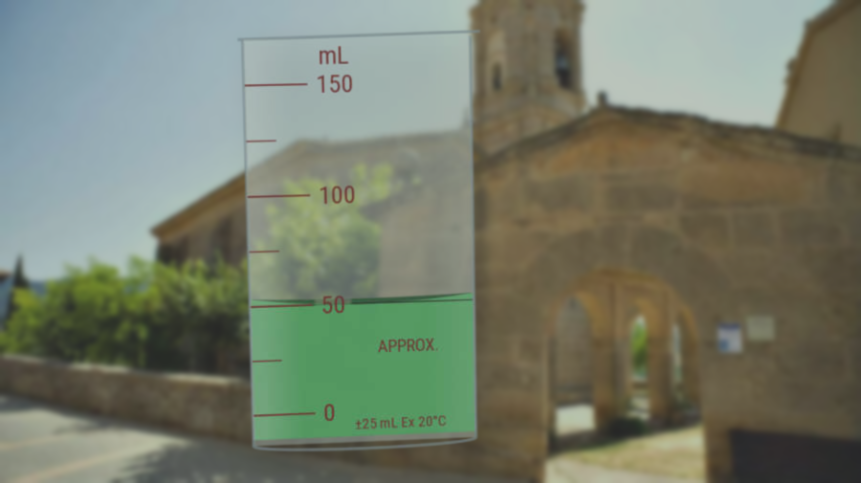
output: 50 mL
